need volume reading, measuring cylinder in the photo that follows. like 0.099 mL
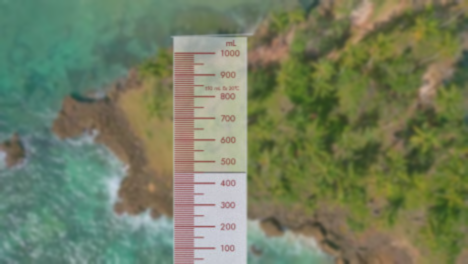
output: 450 mL
